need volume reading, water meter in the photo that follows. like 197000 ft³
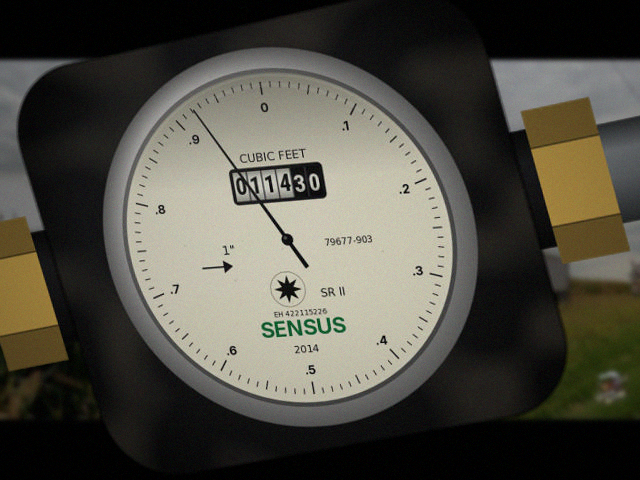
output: 11429.92 ft³
